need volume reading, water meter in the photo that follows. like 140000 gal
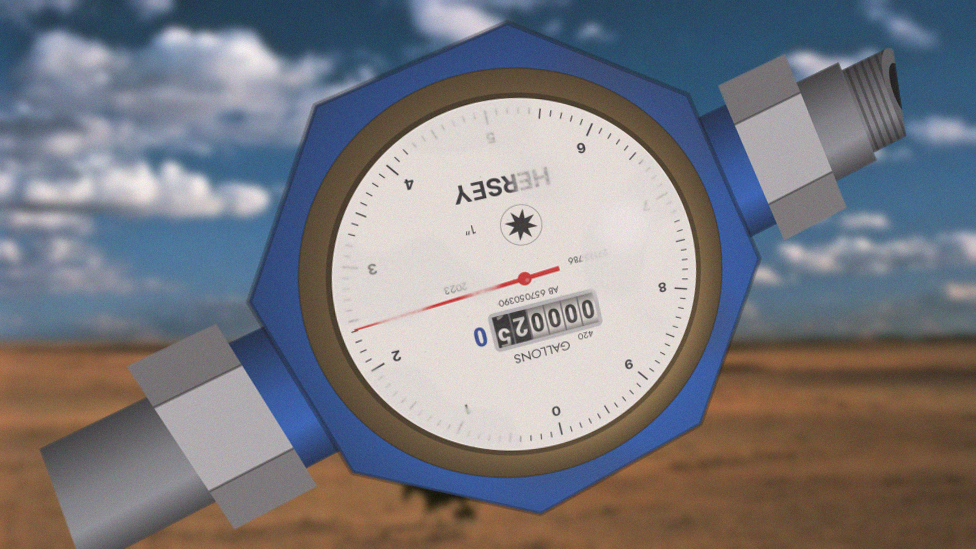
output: 252.4 gal
